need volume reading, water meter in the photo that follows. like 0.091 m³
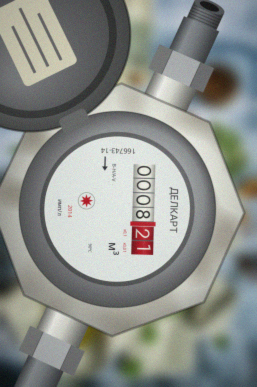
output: 8.21 m³
